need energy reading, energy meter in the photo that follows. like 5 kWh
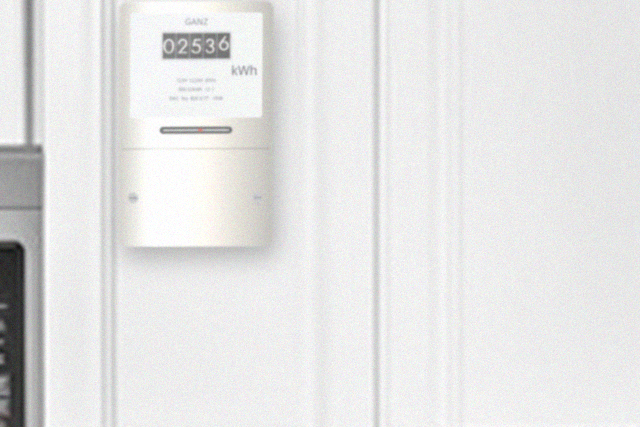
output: 2536 kWh
